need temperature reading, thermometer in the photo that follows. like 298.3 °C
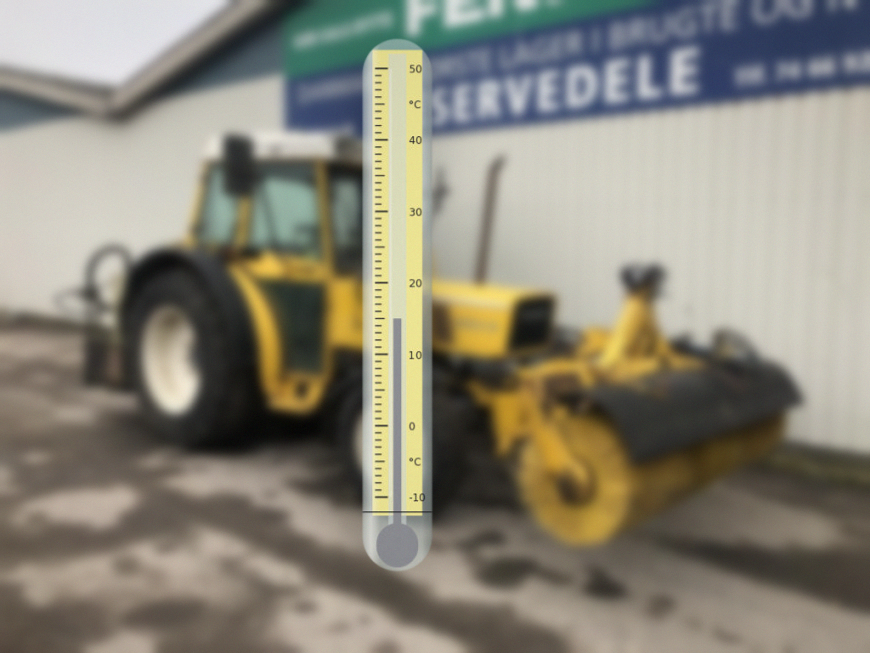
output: 15 °C
